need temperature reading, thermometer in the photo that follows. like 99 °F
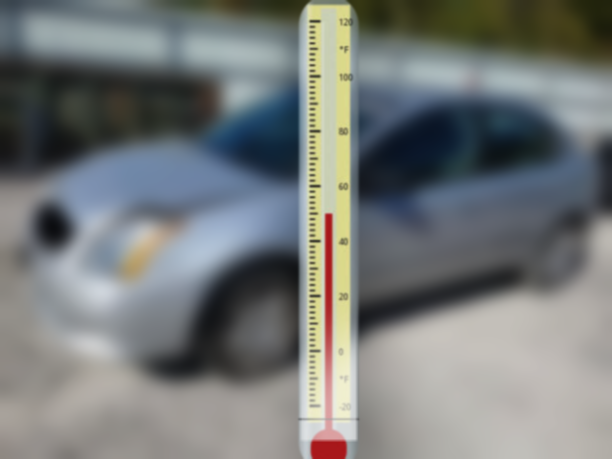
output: 50 °F
